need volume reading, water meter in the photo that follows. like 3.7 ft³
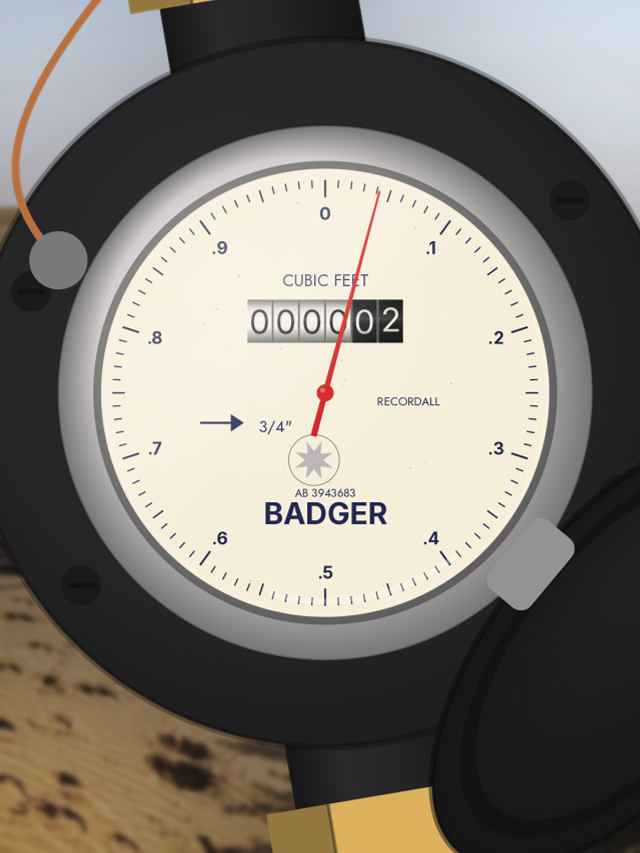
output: 2.04 ft³
